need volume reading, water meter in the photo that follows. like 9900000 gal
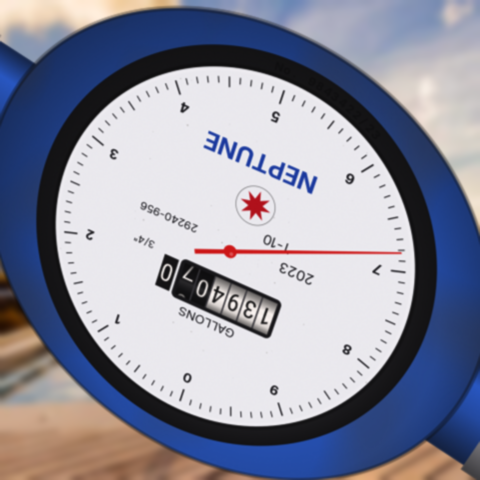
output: 1394066.8 gal
